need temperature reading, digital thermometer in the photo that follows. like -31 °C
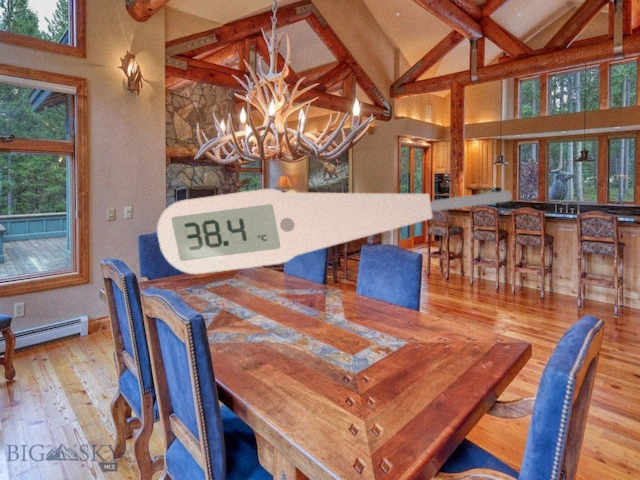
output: 38.4 °C
